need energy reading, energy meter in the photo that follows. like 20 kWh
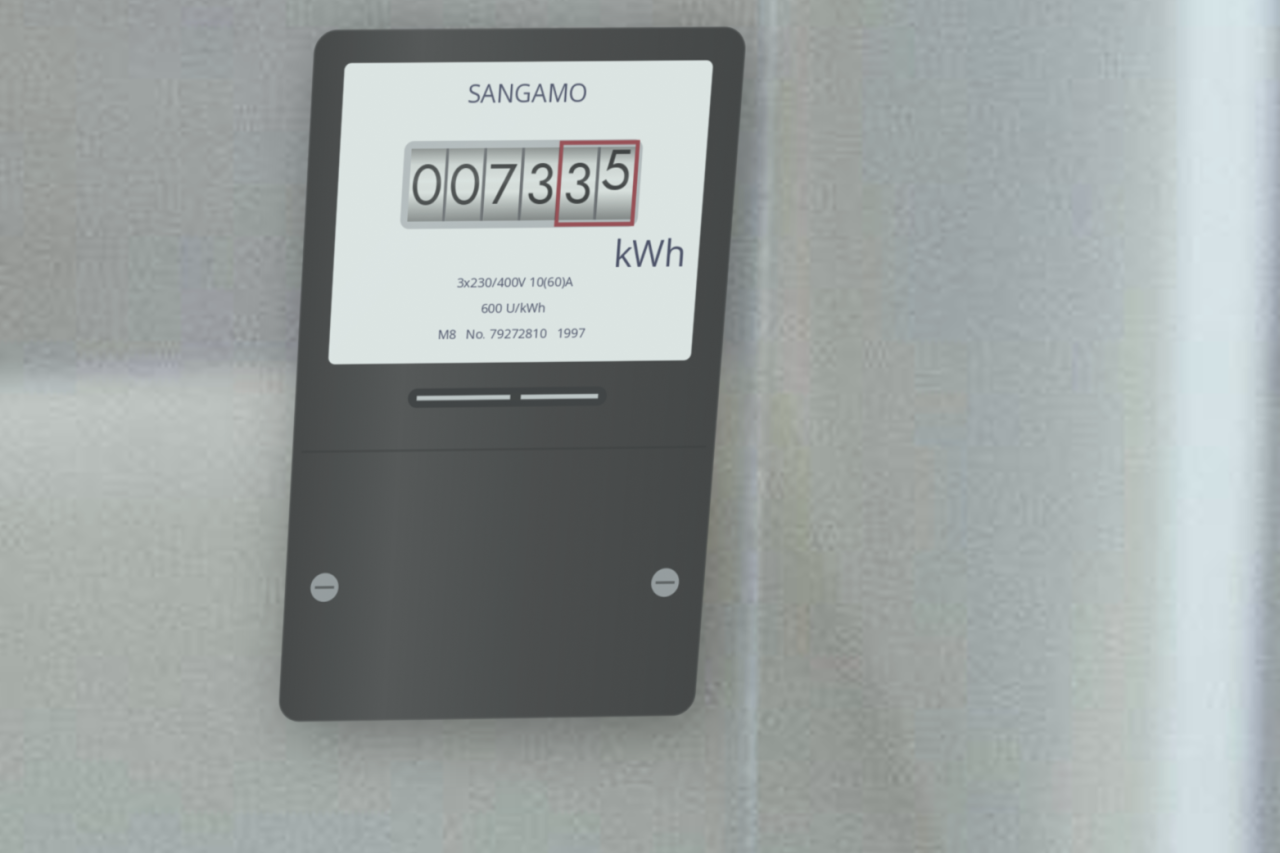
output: 73.35 kWh
